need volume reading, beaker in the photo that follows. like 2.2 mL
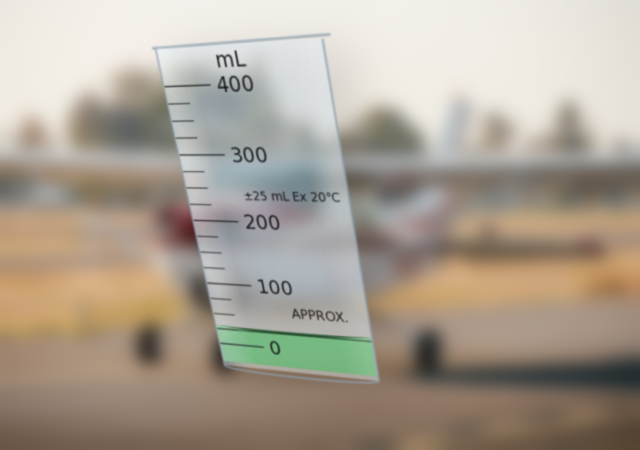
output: 25 mL
